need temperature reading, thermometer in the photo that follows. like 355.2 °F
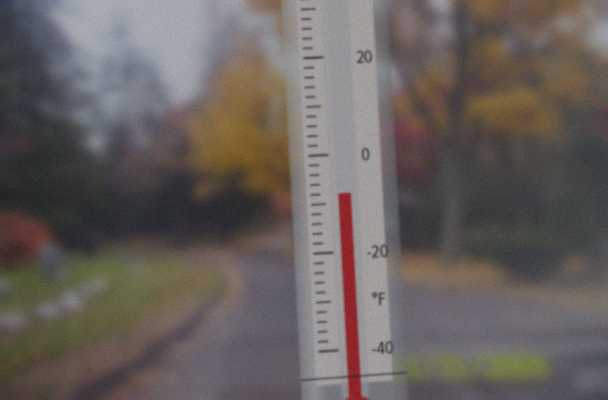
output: -8 °F
